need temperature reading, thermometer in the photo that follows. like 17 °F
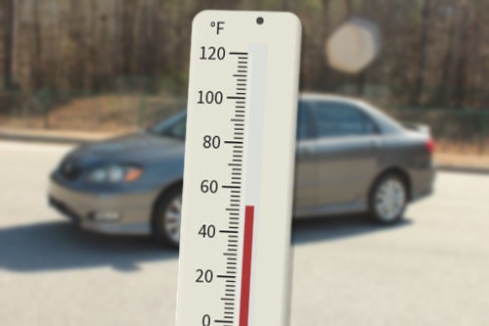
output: 52 °F
